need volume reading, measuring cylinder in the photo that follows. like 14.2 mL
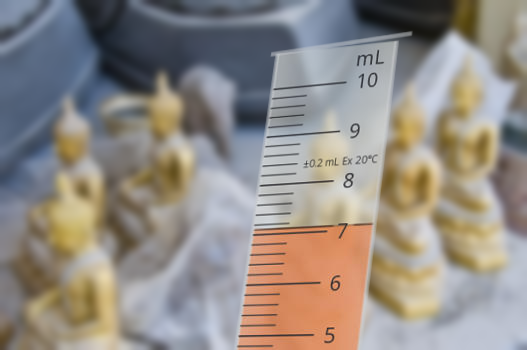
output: 7.1 mL
